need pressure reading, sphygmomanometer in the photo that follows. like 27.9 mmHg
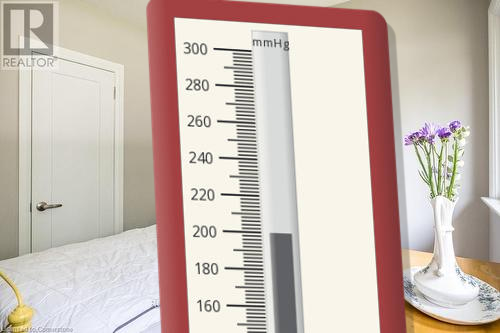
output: 200 mmHg
